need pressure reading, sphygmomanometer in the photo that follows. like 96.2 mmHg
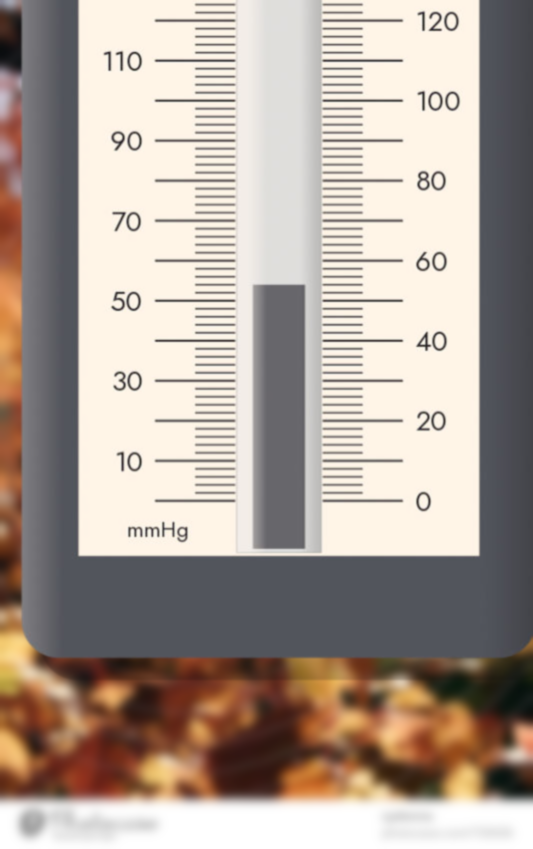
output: 54 mmHg
